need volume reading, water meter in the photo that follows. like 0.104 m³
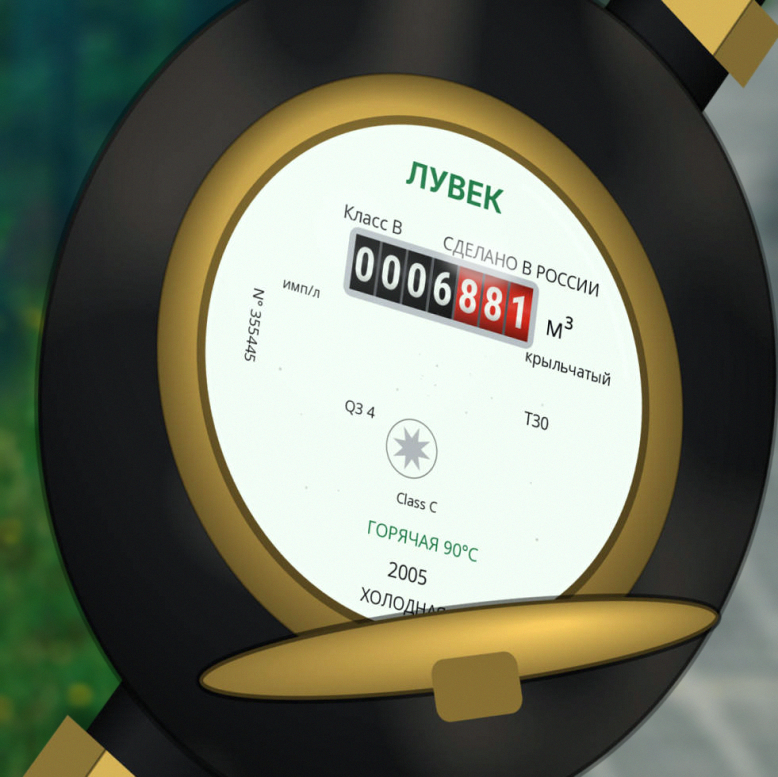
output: 6.881 m³
